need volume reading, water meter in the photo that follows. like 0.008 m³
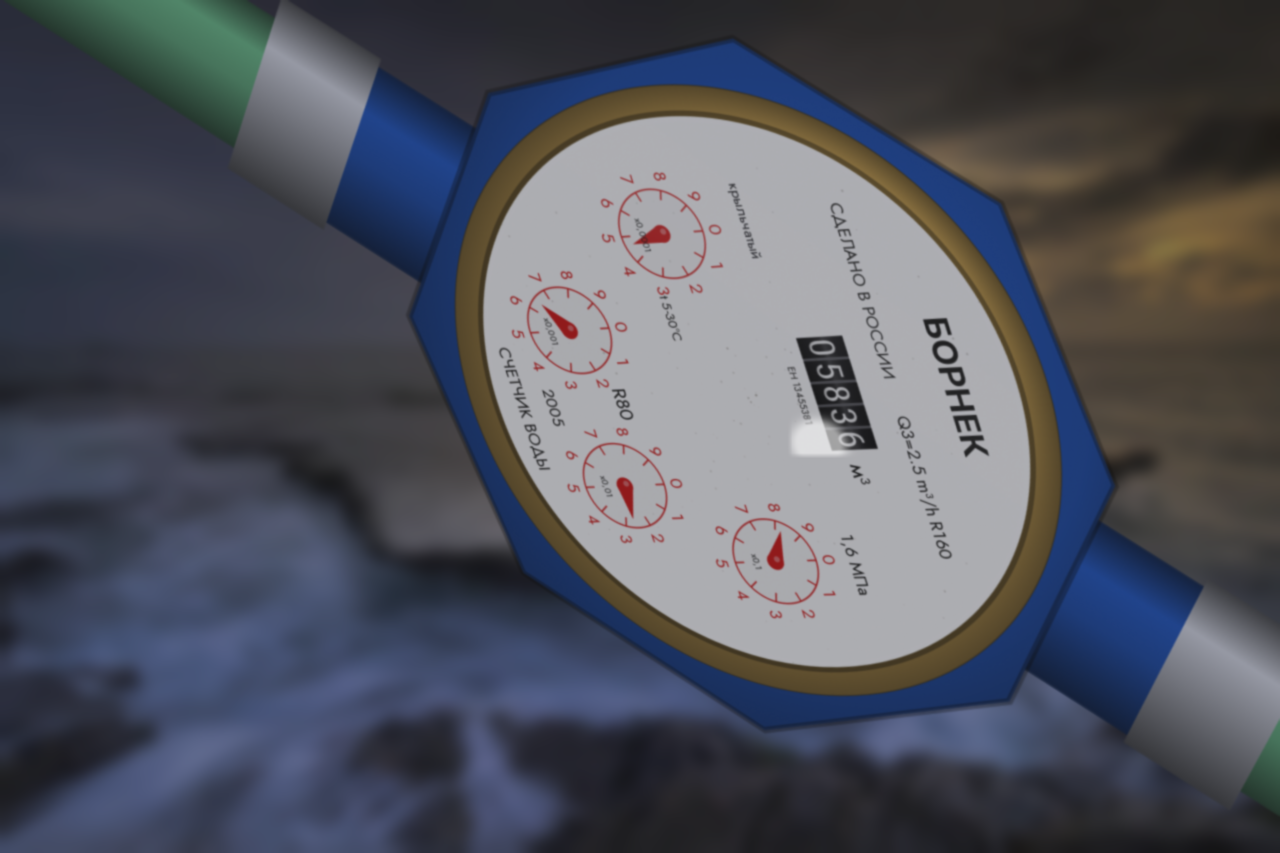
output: 5836.8264 m³
